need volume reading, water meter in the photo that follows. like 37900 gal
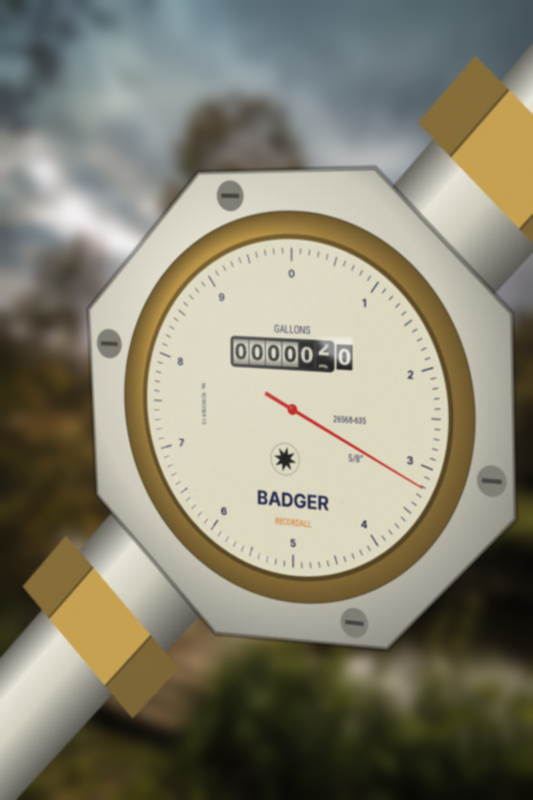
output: 23.2 gal
